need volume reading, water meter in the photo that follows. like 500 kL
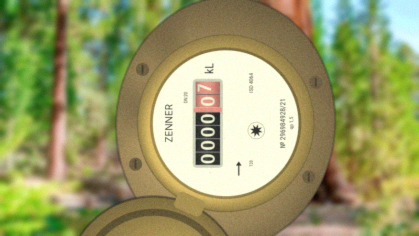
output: 0.07 kL
